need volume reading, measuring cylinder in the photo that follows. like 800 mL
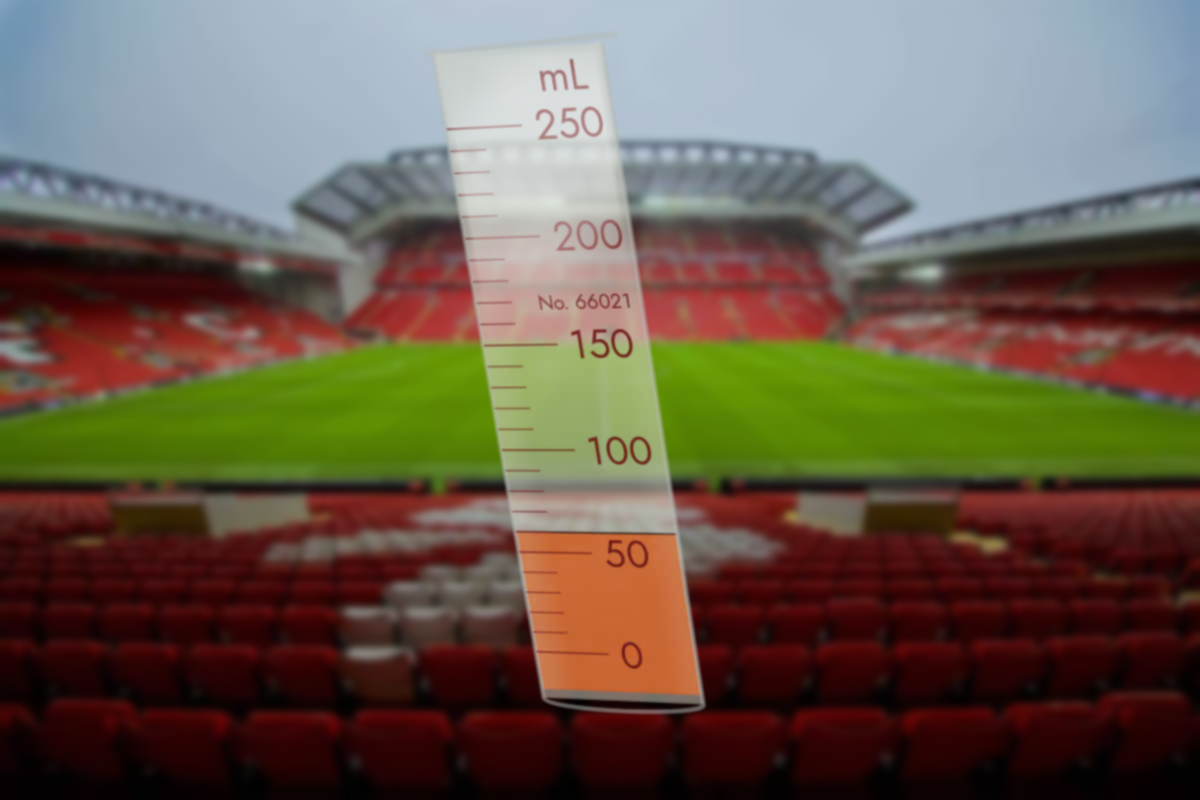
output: 60 mL
